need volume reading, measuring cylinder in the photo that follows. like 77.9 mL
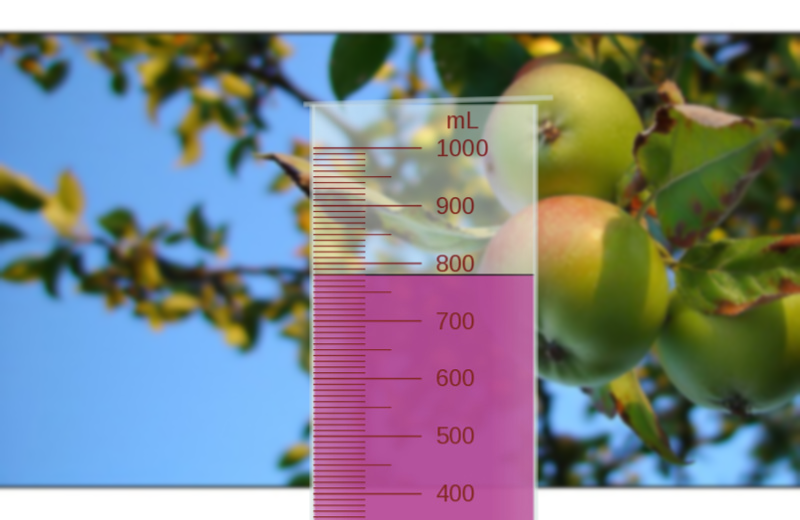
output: 780 mL
